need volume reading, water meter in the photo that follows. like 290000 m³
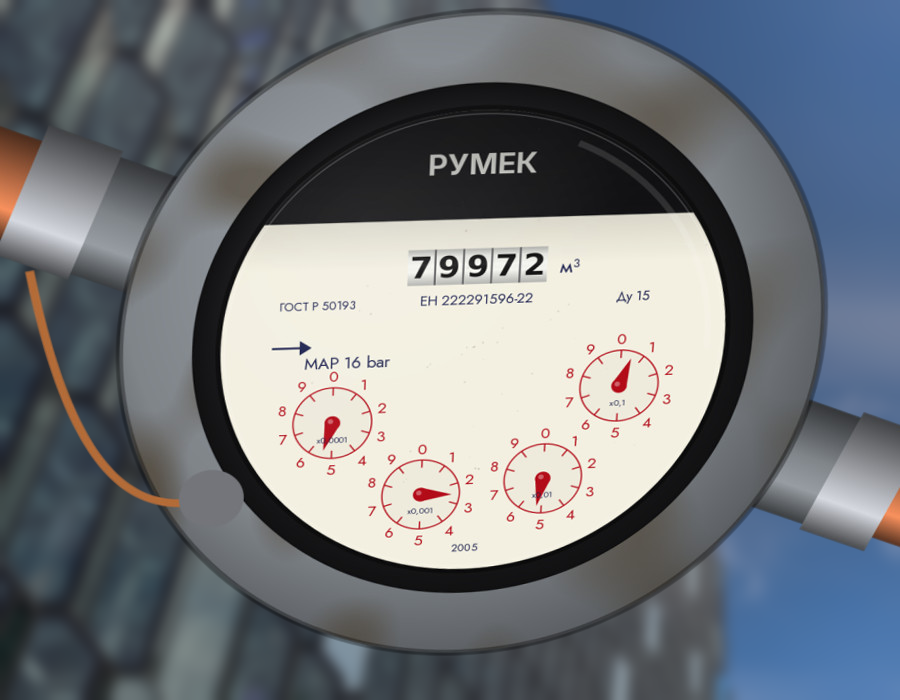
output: 79972.0525 m³
